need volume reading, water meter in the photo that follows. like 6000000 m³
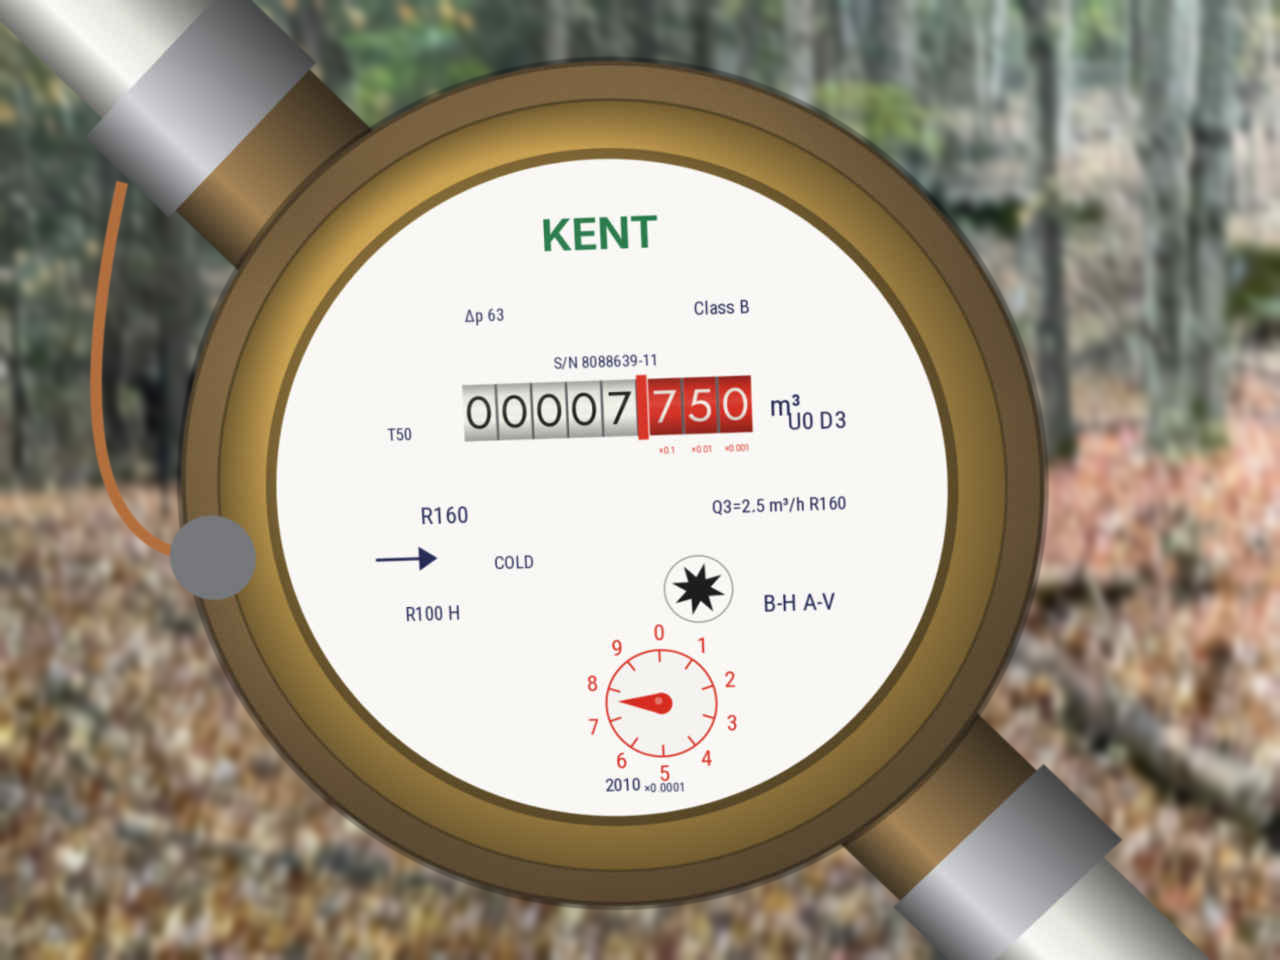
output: 7.7507 m³
